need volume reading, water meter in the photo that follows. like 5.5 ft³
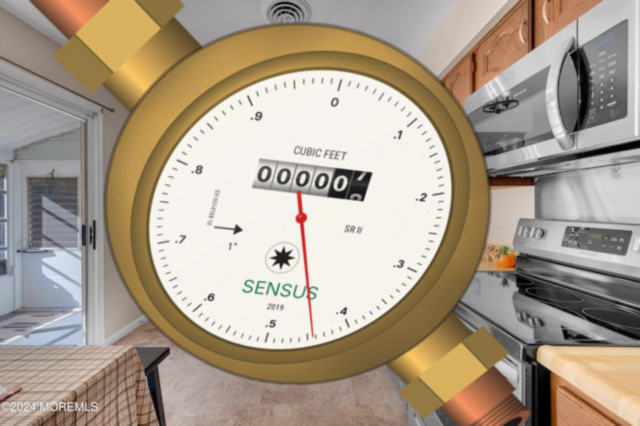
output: 7.44 ft³
